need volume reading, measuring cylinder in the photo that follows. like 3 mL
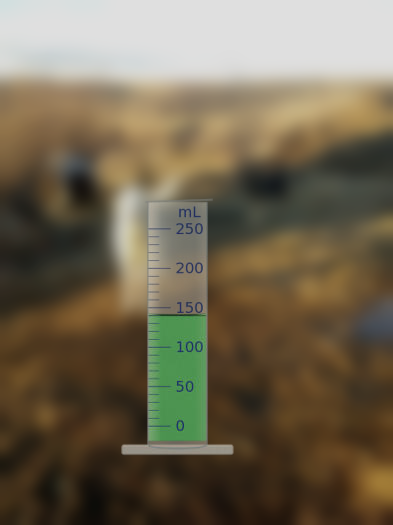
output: 140 mL
